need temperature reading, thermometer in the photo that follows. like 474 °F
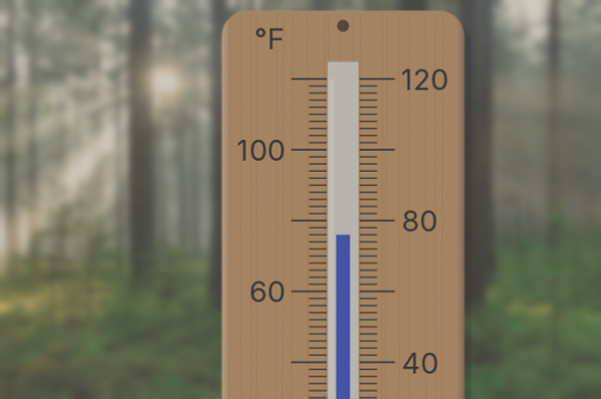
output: 76 °F
